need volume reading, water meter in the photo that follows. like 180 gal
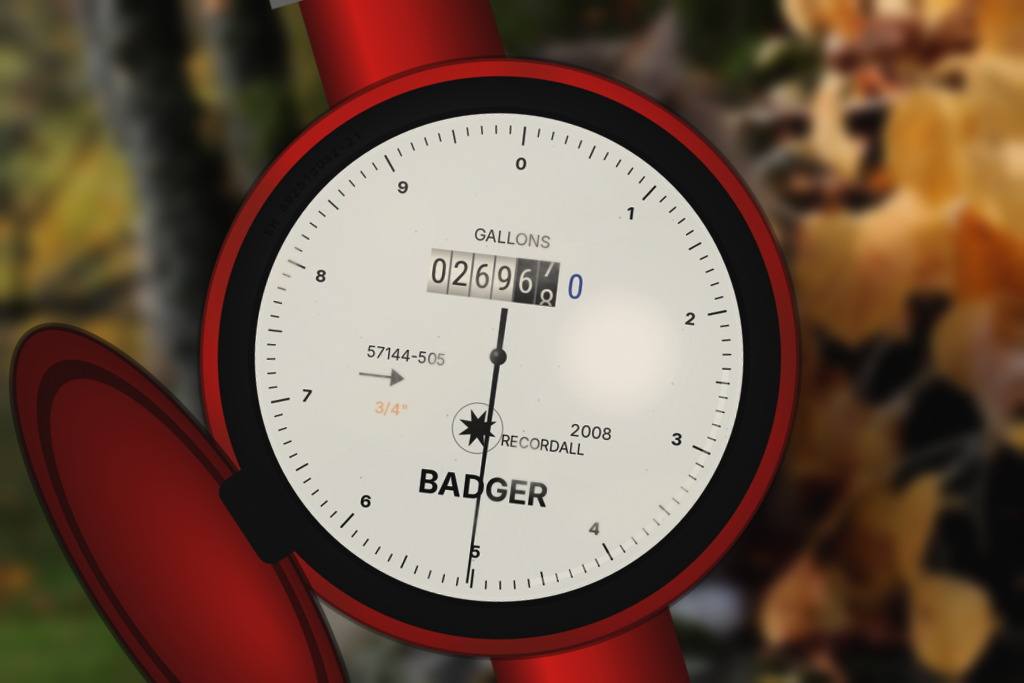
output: 269675.0 gal
